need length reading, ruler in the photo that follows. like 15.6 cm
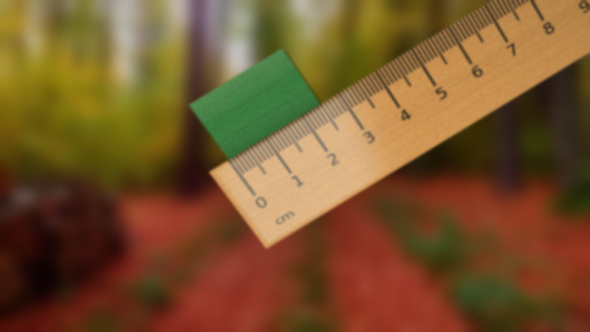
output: 2.5 cm
